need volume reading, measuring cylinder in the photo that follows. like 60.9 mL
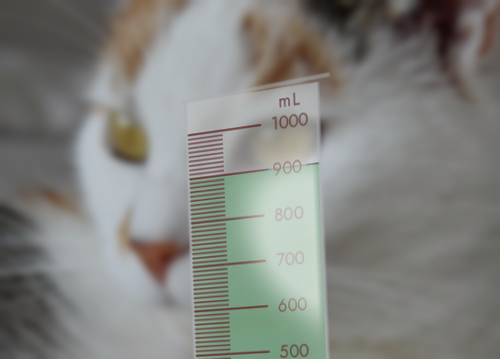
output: 900 mL
